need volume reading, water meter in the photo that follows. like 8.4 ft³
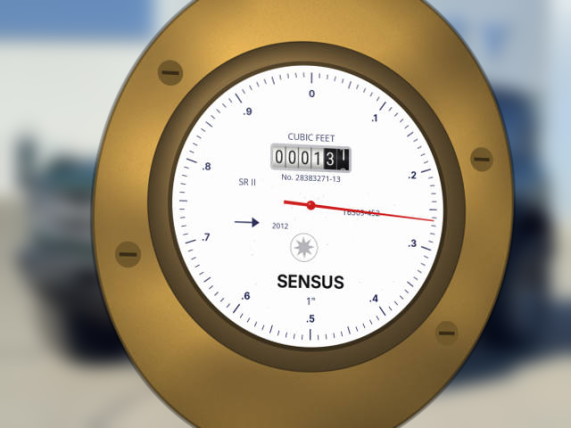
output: 131.26 ft³
